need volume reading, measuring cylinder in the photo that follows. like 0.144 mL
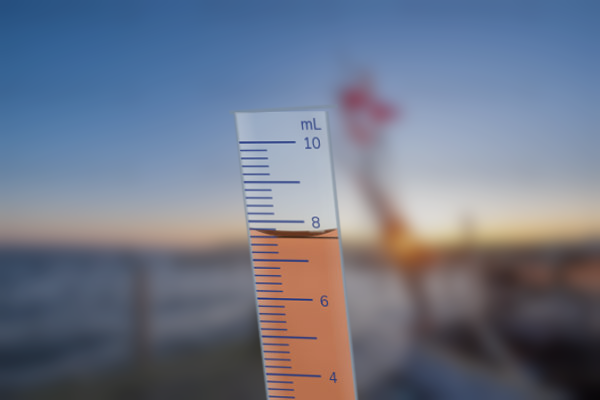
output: 7.6 mL
